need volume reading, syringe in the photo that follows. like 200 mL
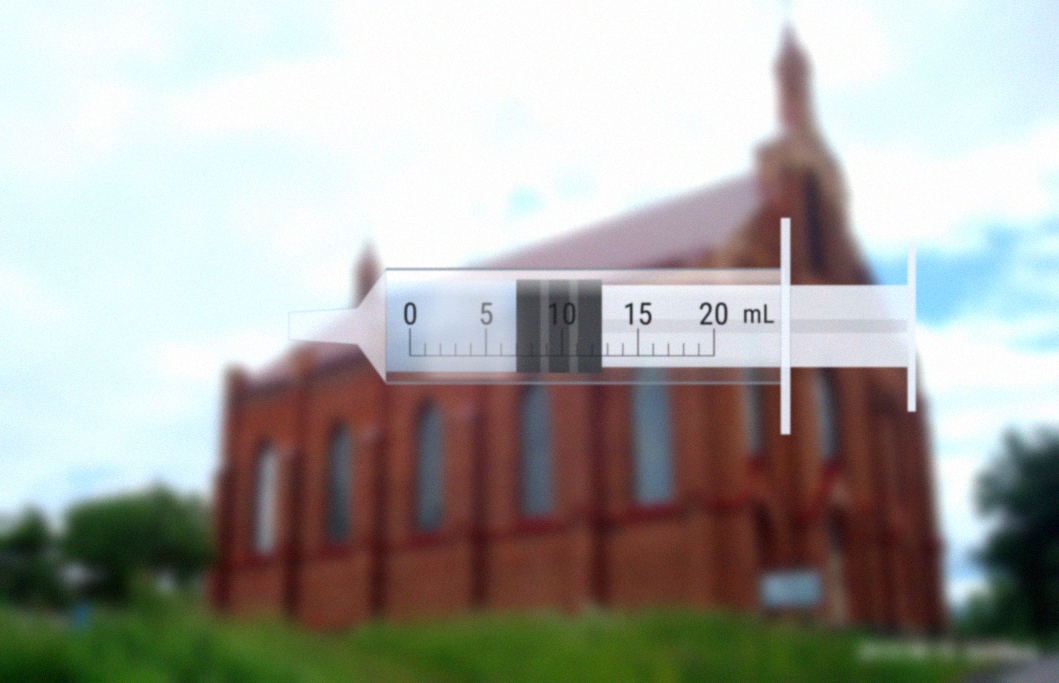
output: 7 mL
